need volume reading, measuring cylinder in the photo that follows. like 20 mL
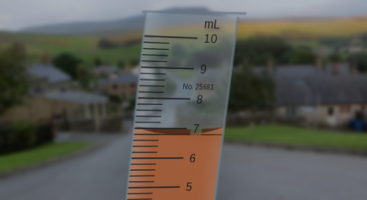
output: 6.8 mL
